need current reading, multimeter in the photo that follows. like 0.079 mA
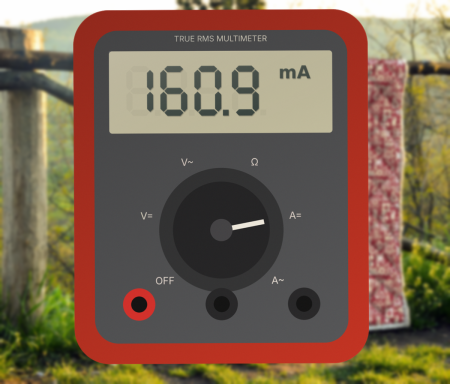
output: 160.9 mA
